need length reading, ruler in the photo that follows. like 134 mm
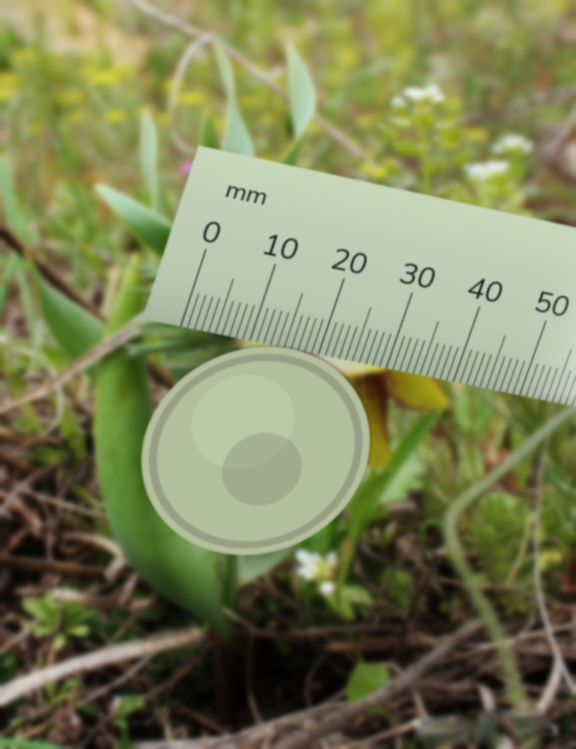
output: 32 mm
